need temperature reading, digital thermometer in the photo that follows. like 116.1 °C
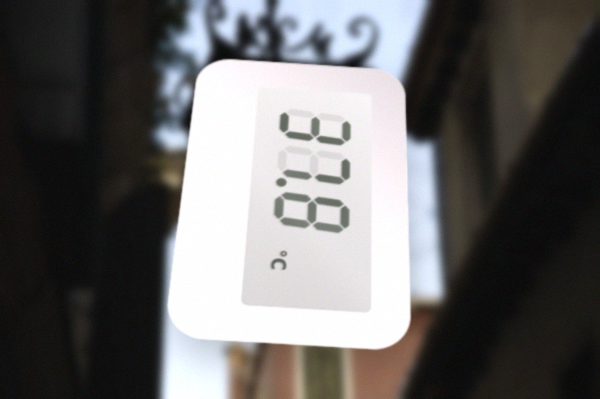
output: 37.8 °C
